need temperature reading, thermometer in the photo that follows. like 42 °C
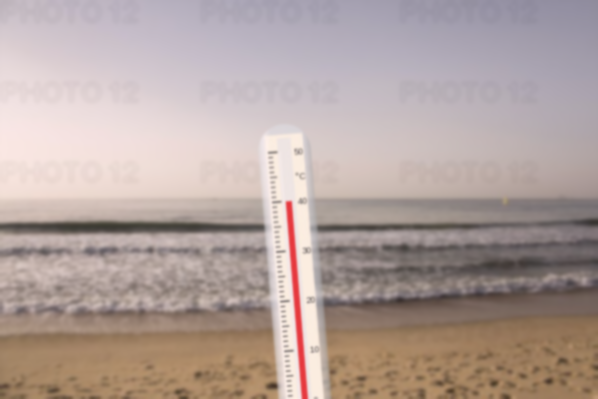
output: 40 °C
